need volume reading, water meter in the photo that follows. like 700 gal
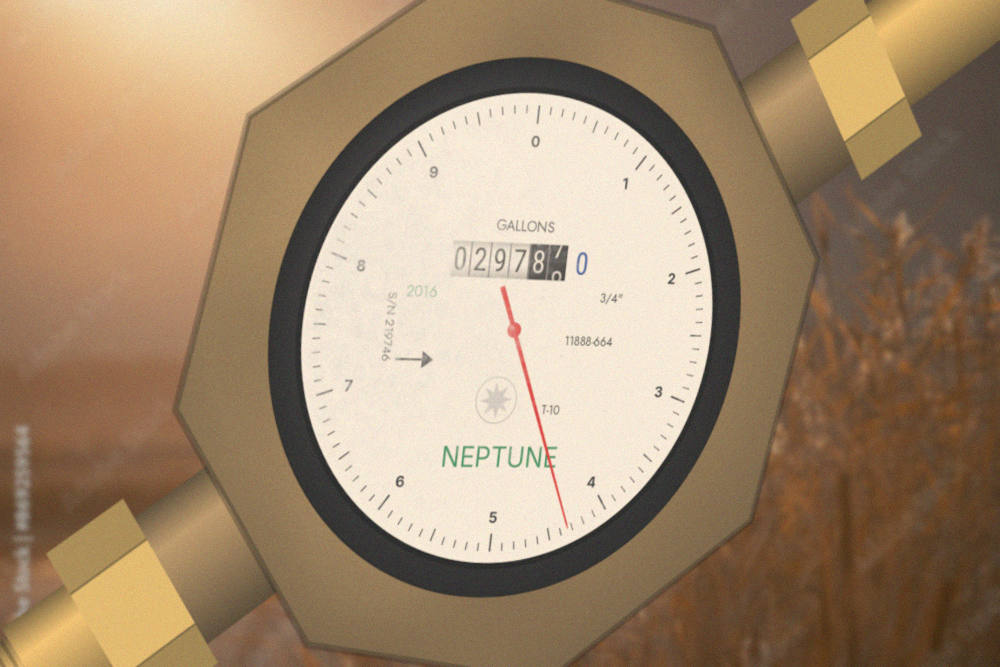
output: 297874.3 gal
